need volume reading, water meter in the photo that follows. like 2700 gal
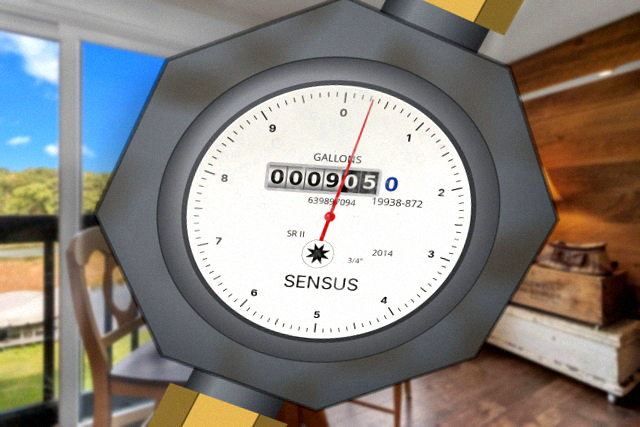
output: 9050.3 gal
